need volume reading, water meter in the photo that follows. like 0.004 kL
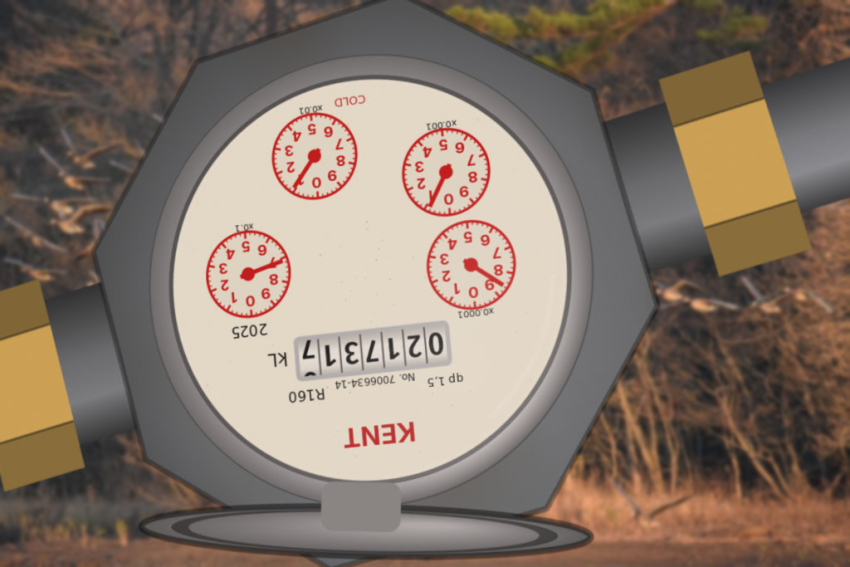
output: 217316.7108 kL
